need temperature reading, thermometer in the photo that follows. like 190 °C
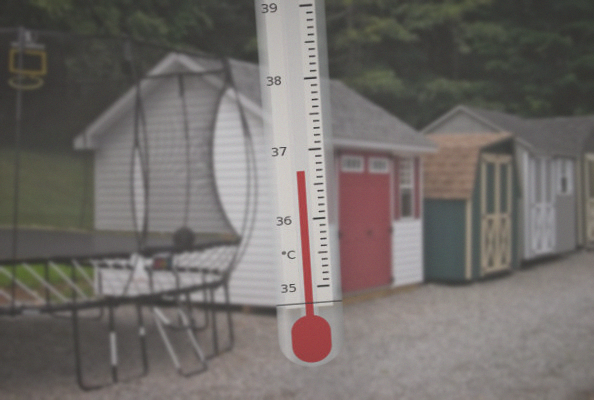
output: 36.7 °C
